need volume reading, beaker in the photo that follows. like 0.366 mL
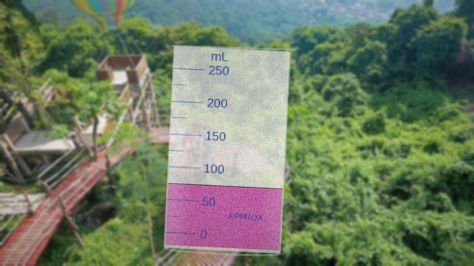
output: 75 mL
